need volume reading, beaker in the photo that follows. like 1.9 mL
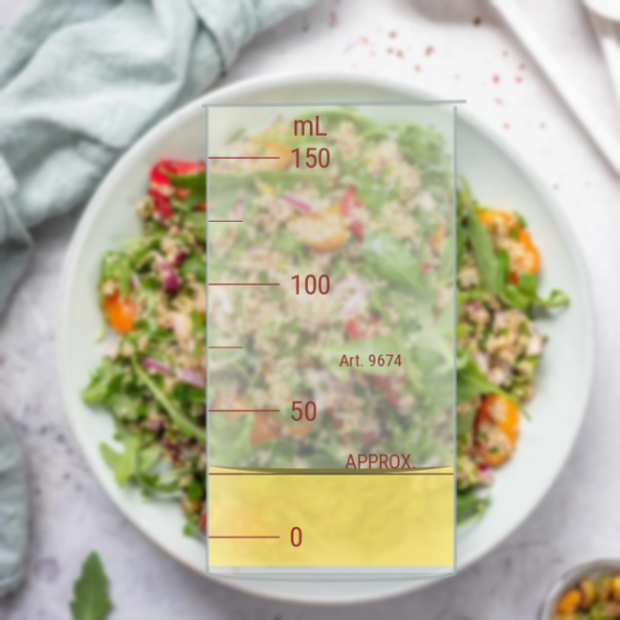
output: 25 mL
